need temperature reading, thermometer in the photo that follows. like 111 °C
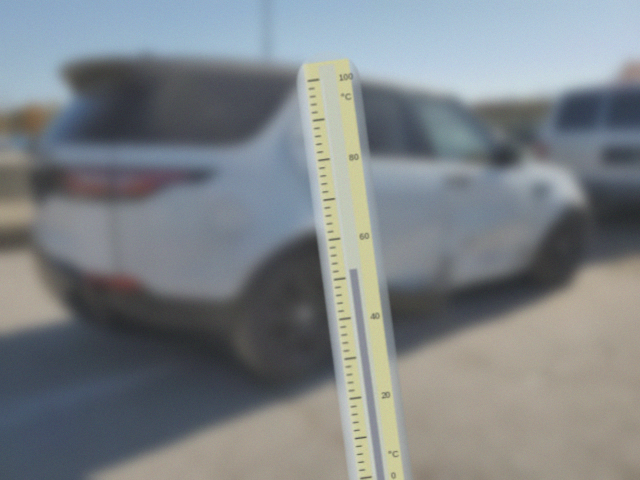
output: 52 °C
